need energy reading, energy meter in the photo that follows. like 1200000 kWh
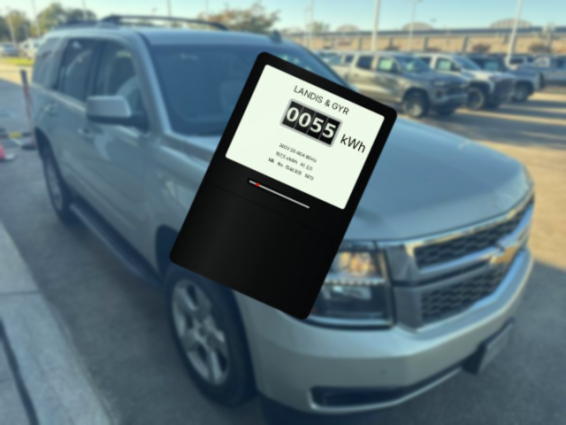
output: 55 kWh
